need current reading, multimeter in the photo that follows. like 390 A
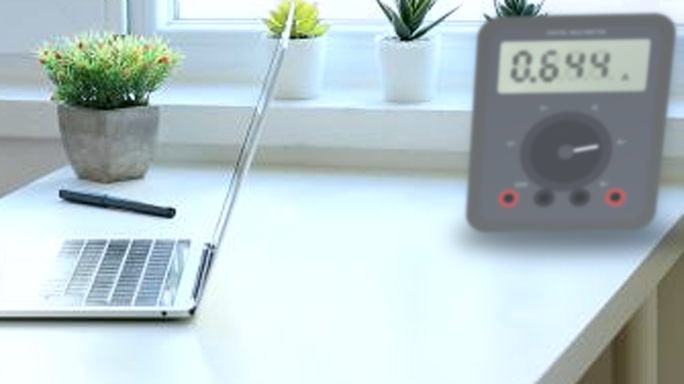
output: 0.644 A
